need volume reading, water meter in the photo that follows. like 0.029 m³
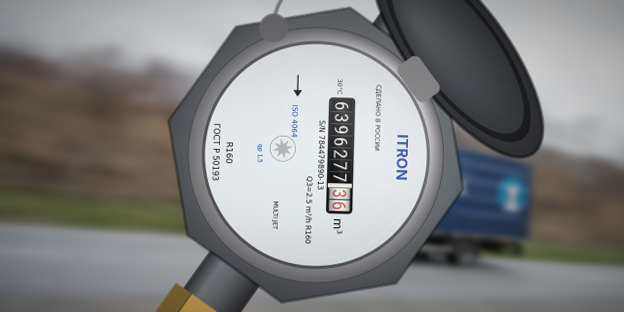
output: 6396277.36 m³
